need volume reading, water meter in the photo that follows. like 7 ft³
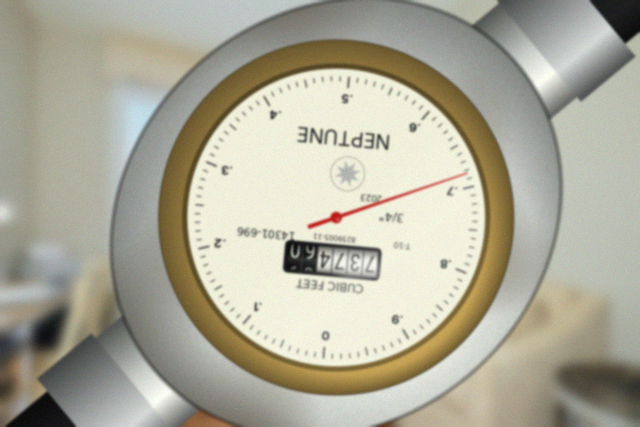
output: 737459.68 ft³
